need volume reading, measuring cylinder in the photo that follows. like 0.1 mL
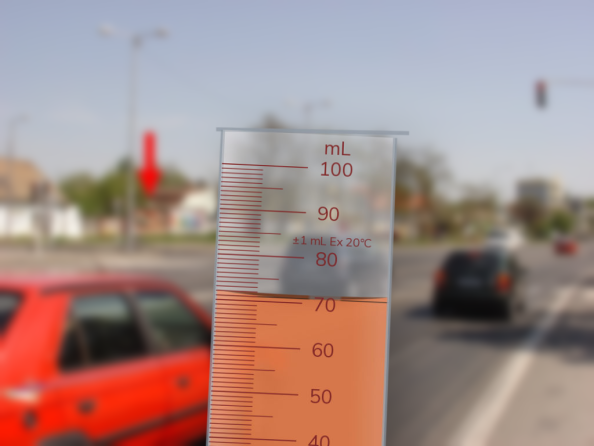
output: 71 mL
